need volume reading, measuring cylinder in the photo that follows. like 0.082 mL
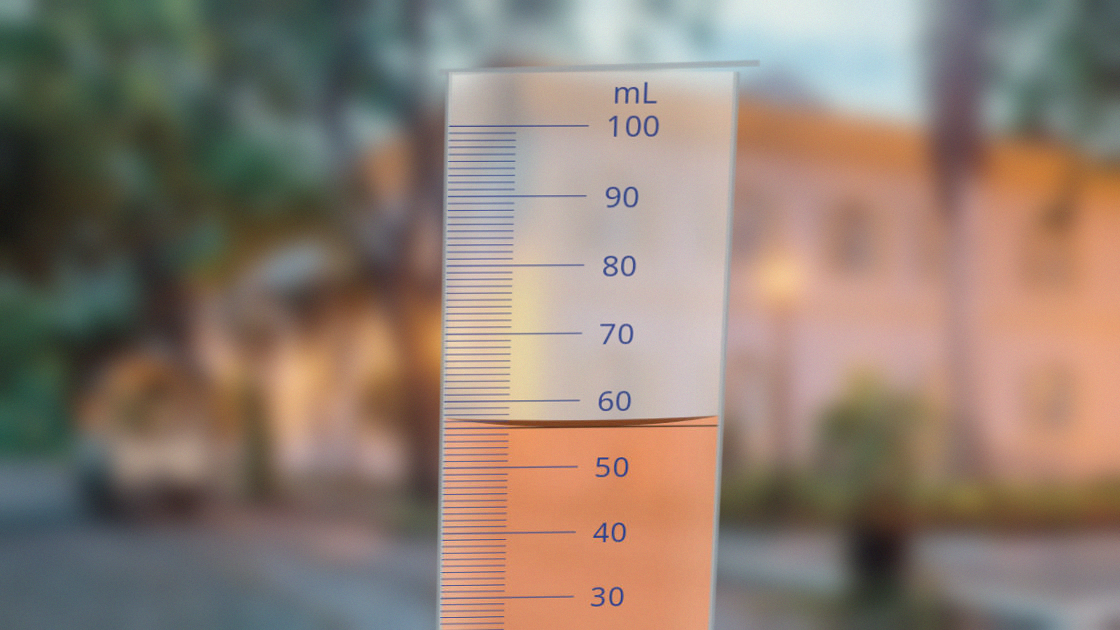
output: 56 mL
